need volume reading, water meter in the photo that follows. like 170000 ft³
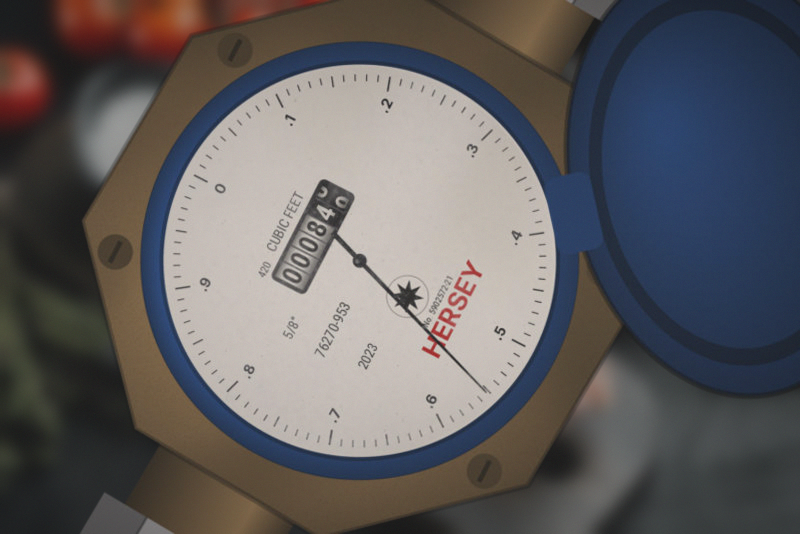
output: 848.55 ft³
